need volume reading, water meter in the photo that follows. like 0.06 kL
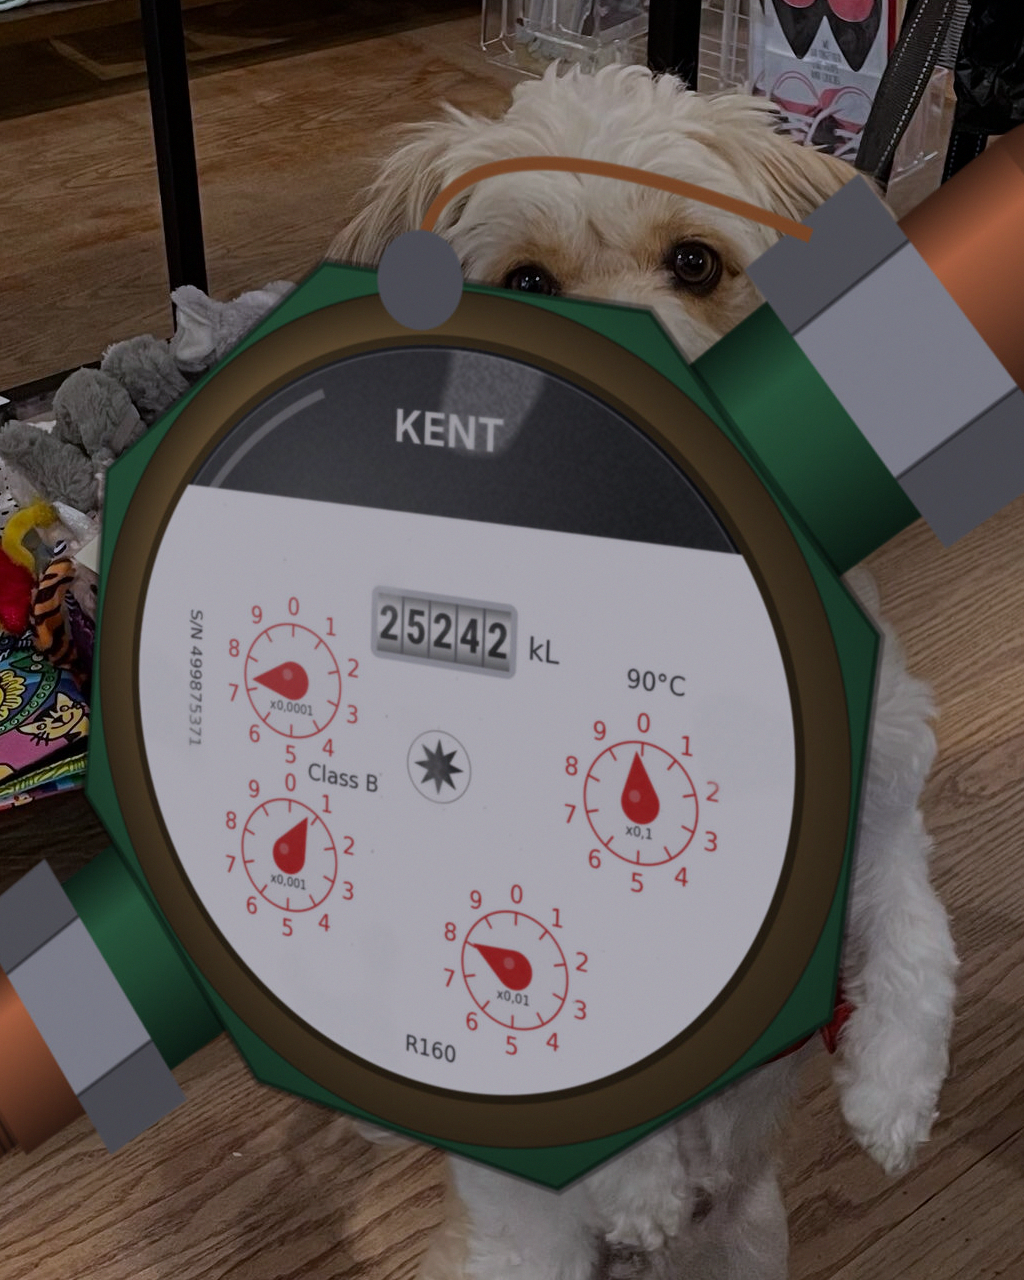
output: 25241.9807 kL
